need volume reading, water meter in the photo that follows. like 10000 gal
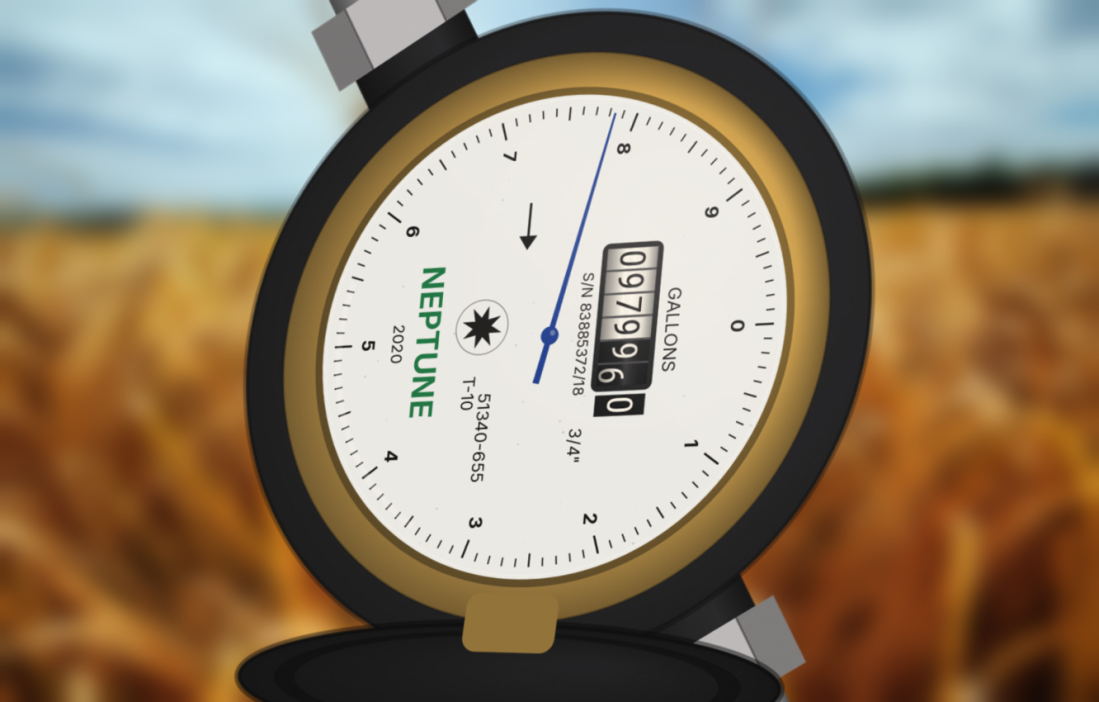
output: 979957.8 gal
